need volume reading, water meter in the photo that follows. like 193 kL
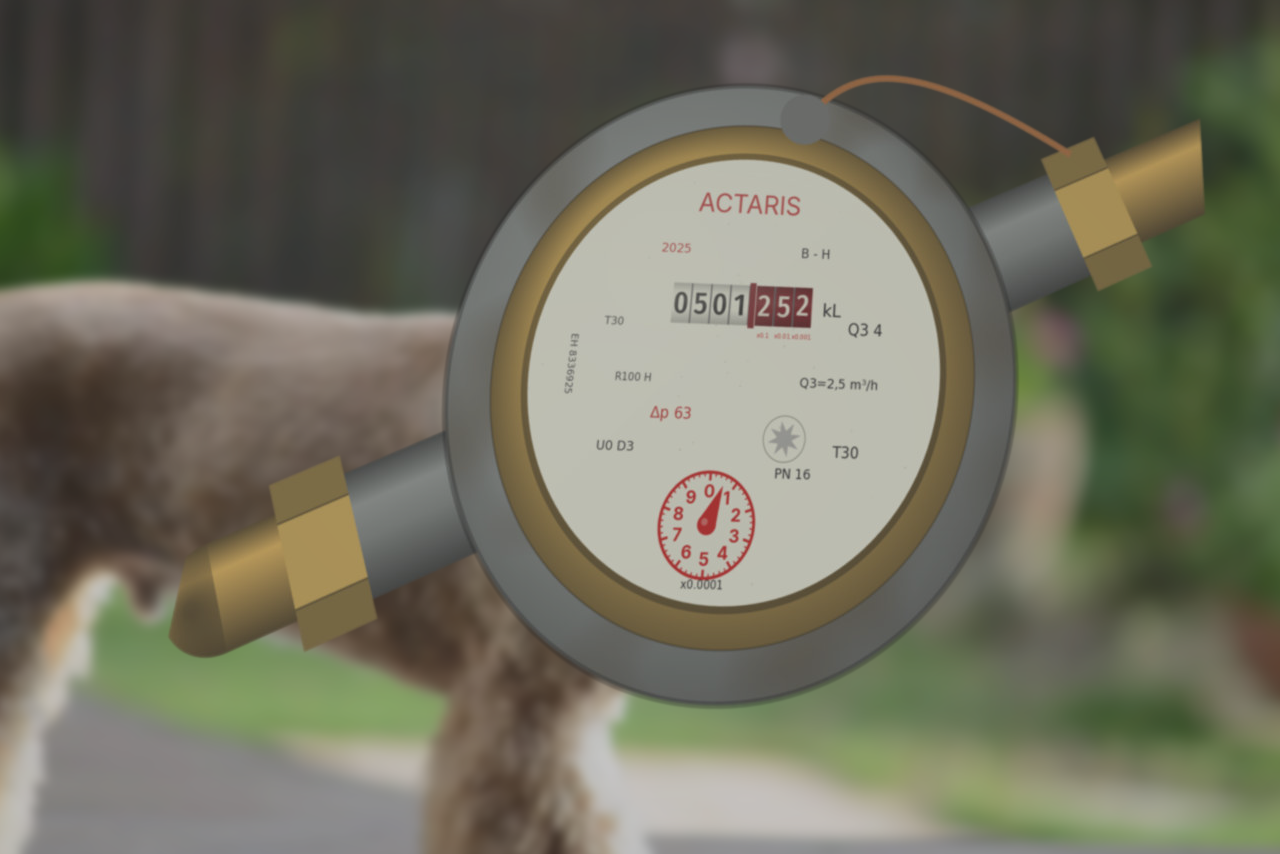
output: 501.2520 kL
